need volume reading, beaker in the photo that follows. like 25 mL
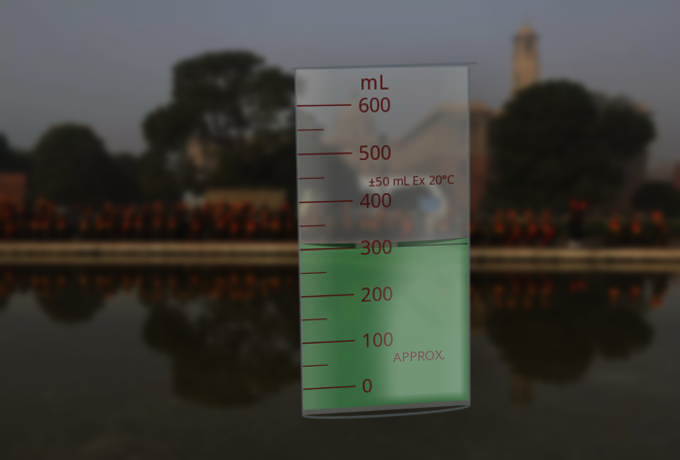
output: 300 mL
